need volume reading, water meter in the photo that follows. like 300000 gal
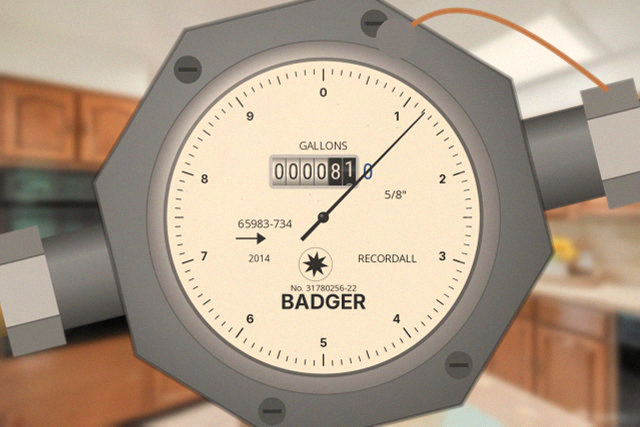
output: 811.2 gal
